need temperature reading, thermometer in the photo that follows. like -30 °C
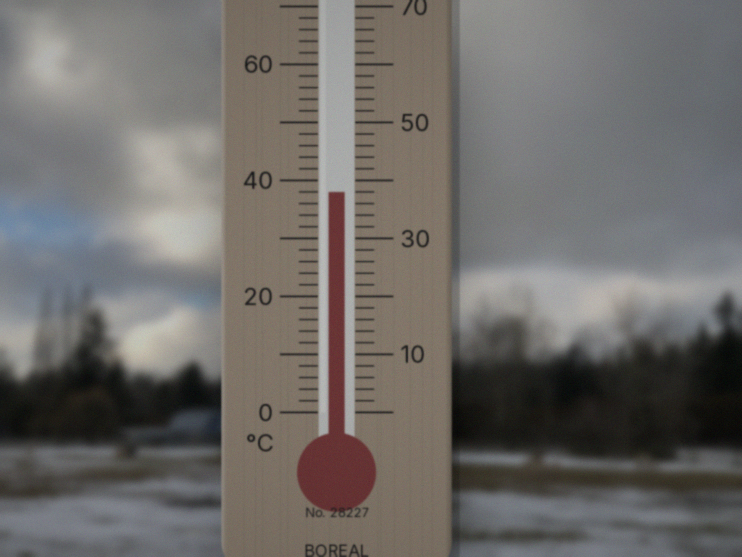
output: 38 °C
